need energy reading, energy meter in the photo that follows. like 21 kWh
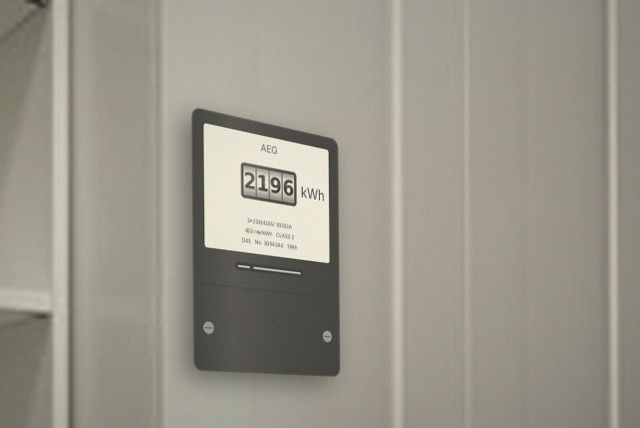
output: 2196 kWh
